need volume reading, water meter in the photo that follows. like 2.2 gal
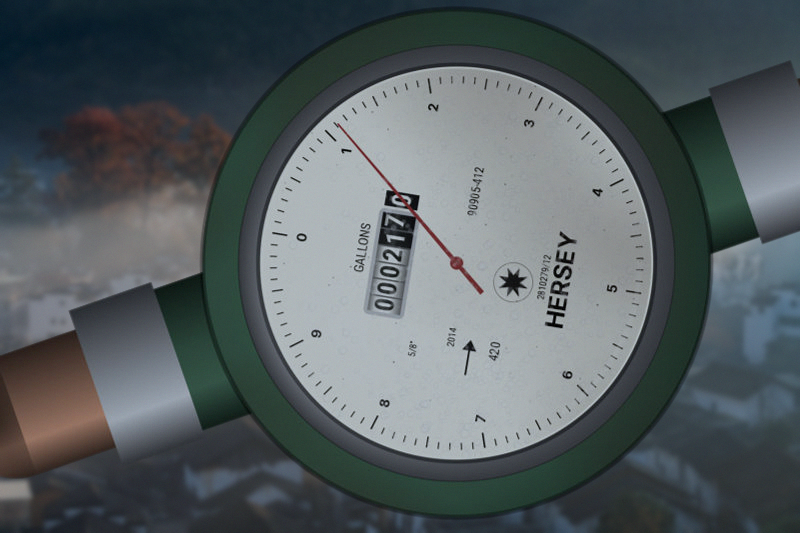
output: 2171.1 gal
